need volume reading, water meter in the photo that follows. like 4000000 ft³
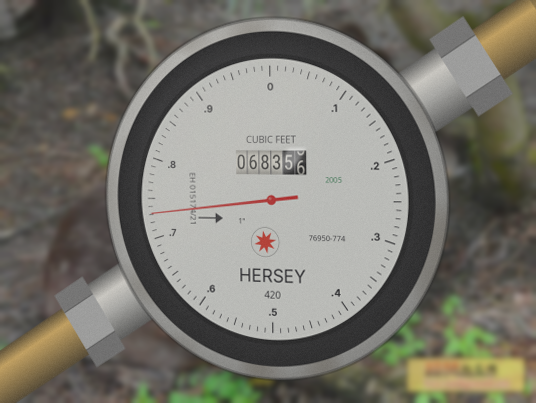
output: 68355.73 ft³
